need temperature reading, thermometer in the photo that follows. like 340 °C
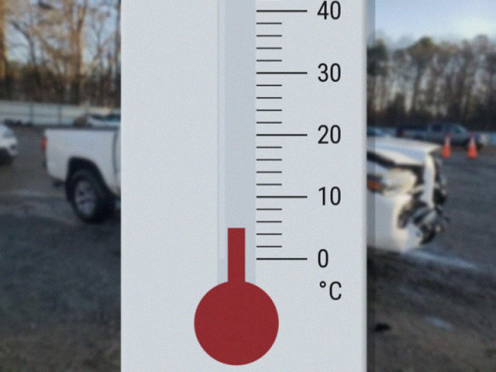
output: 5 °C
